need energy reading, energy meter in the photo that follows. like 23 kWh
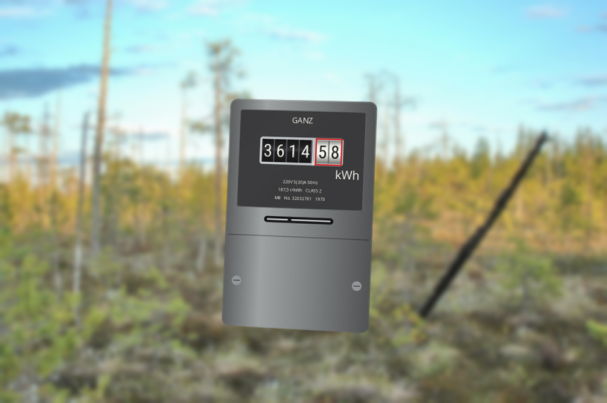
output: 3614.58 kWh
